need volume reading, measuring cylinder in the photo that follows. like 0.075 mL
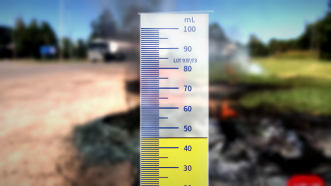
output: 45 mL
